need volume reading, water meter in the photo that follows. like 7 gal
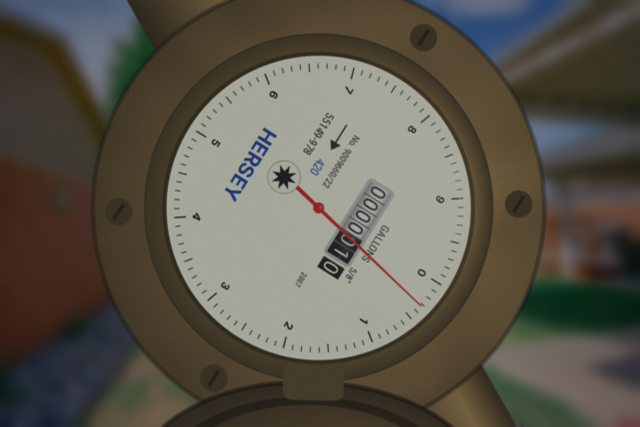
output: 10.3 gal
